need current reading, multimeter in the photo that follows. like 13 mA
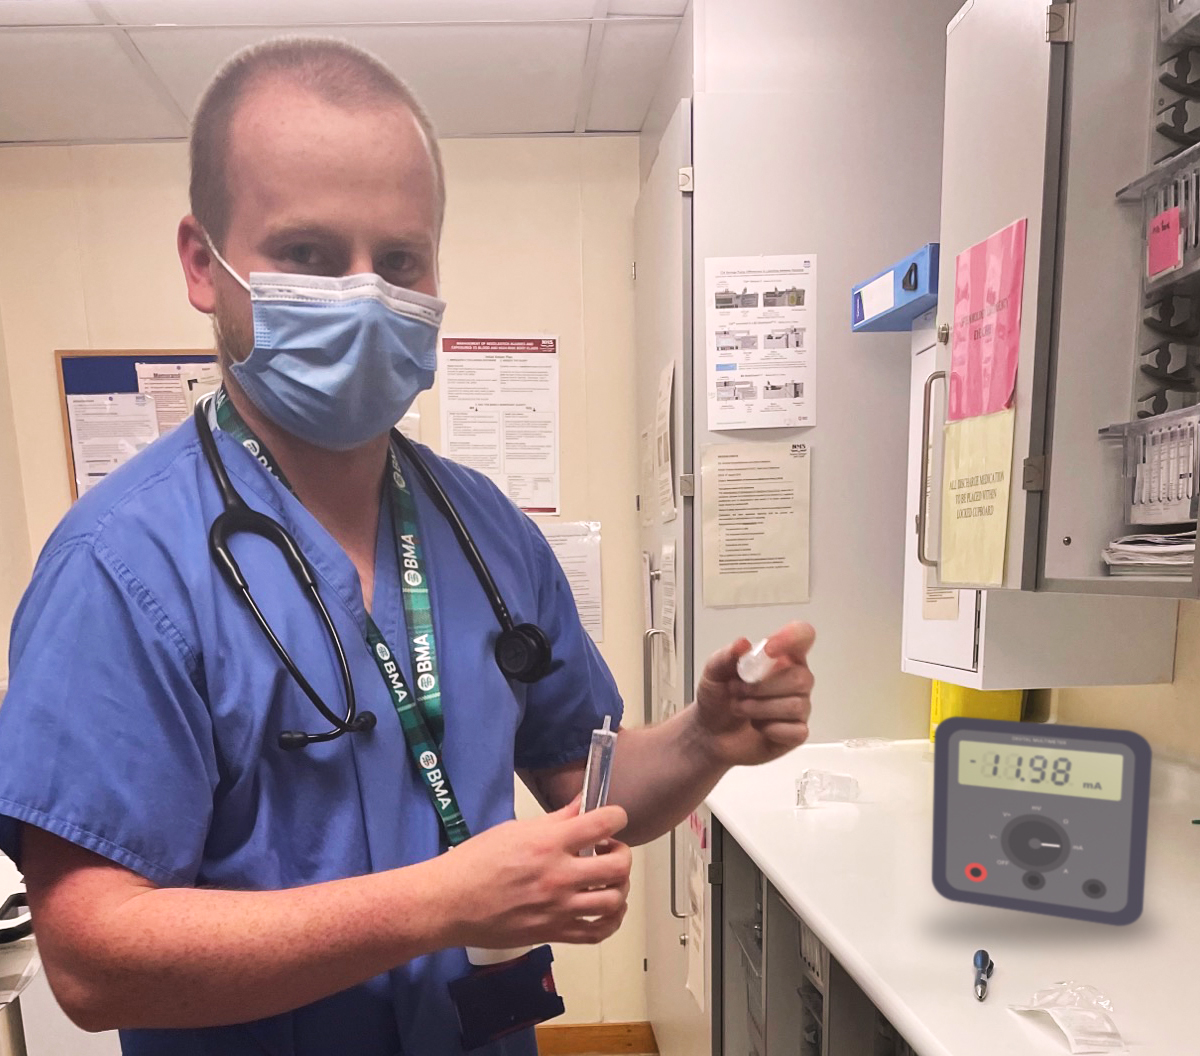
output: -11.98 mA
